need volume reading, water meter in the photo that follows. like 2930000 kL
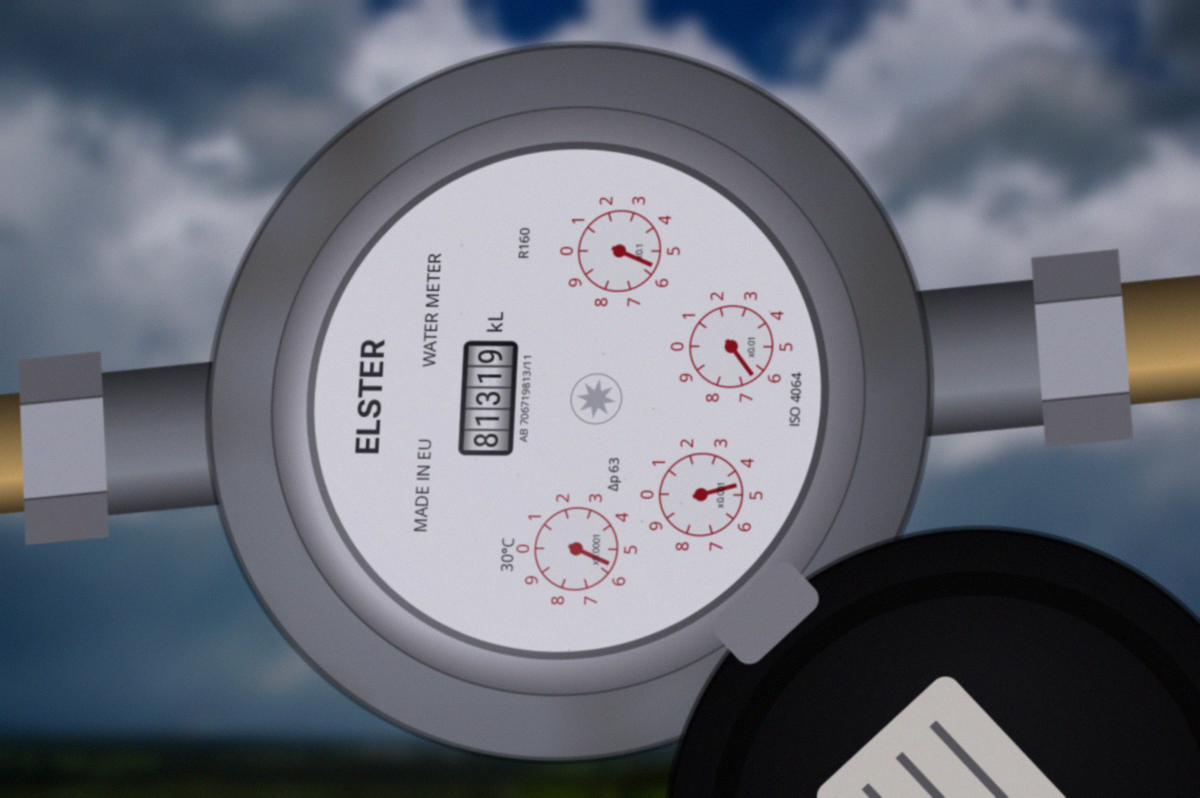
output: 81319.5645 kL
